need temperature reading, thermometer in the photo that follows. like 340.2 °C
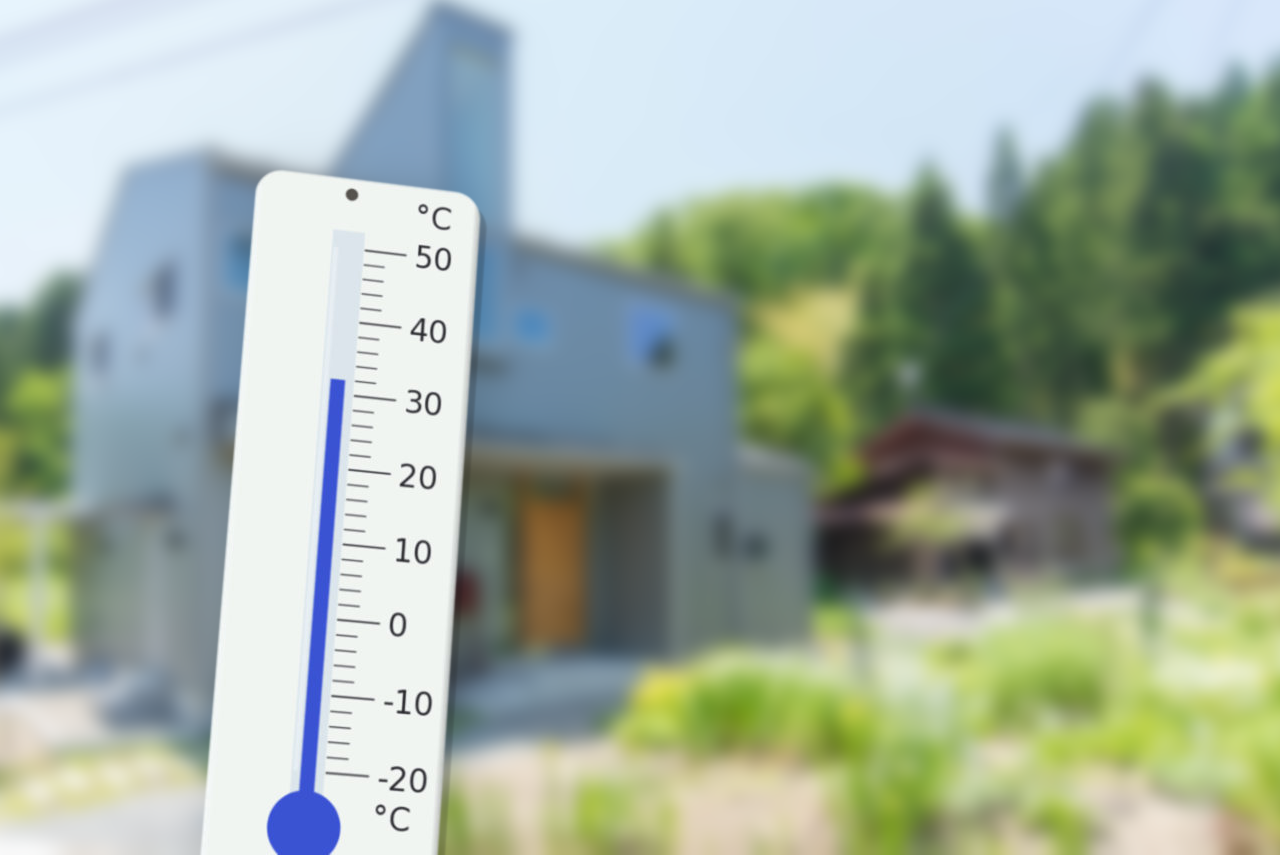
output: 32 °C
